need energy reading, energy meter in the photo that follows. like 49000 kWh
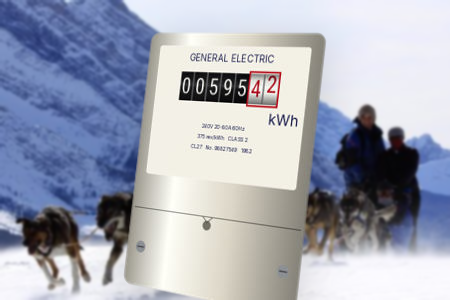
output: 595.42 kWh
